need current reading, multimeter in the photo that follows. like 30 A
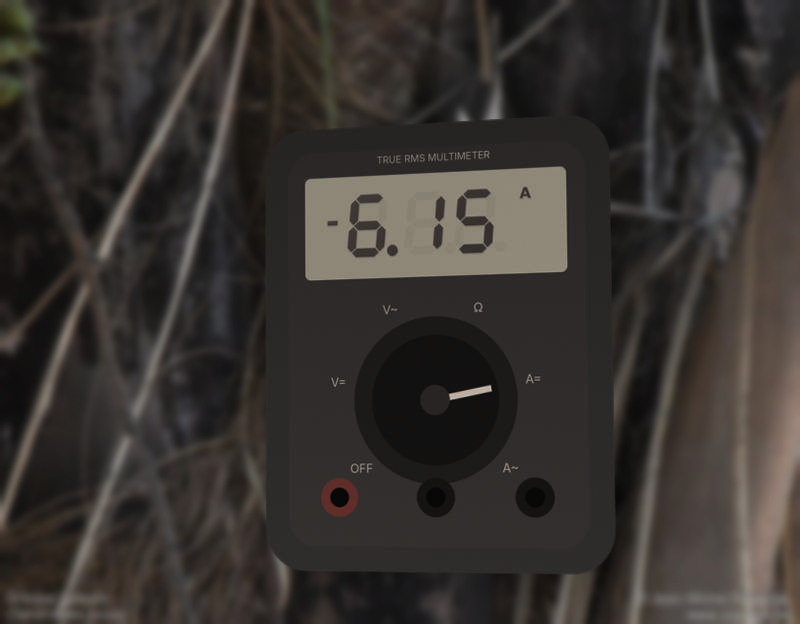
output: -6.15 A
